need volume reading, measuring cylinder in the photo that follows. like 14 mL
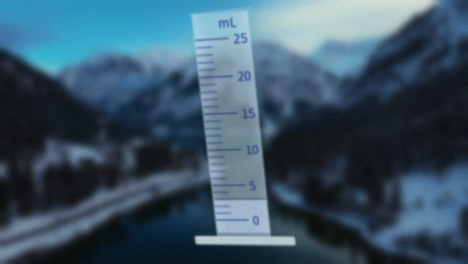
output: 3 mL
